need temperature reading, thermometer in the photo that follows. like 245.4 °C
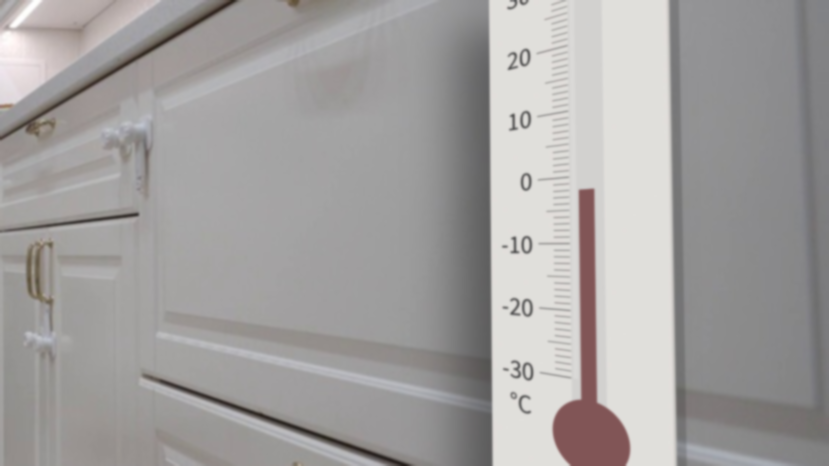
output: -2 °C
